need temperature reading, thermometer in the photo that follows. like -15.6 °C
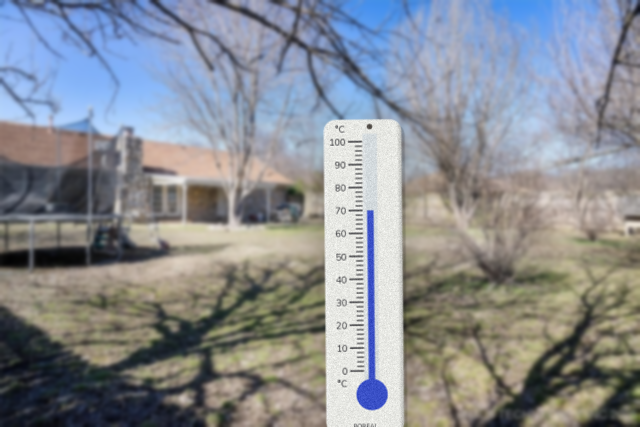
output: 70 °C
